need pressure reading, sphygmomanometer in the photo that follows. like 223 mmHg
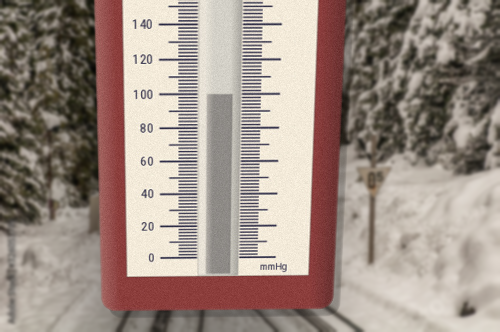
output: 100 mmHg
